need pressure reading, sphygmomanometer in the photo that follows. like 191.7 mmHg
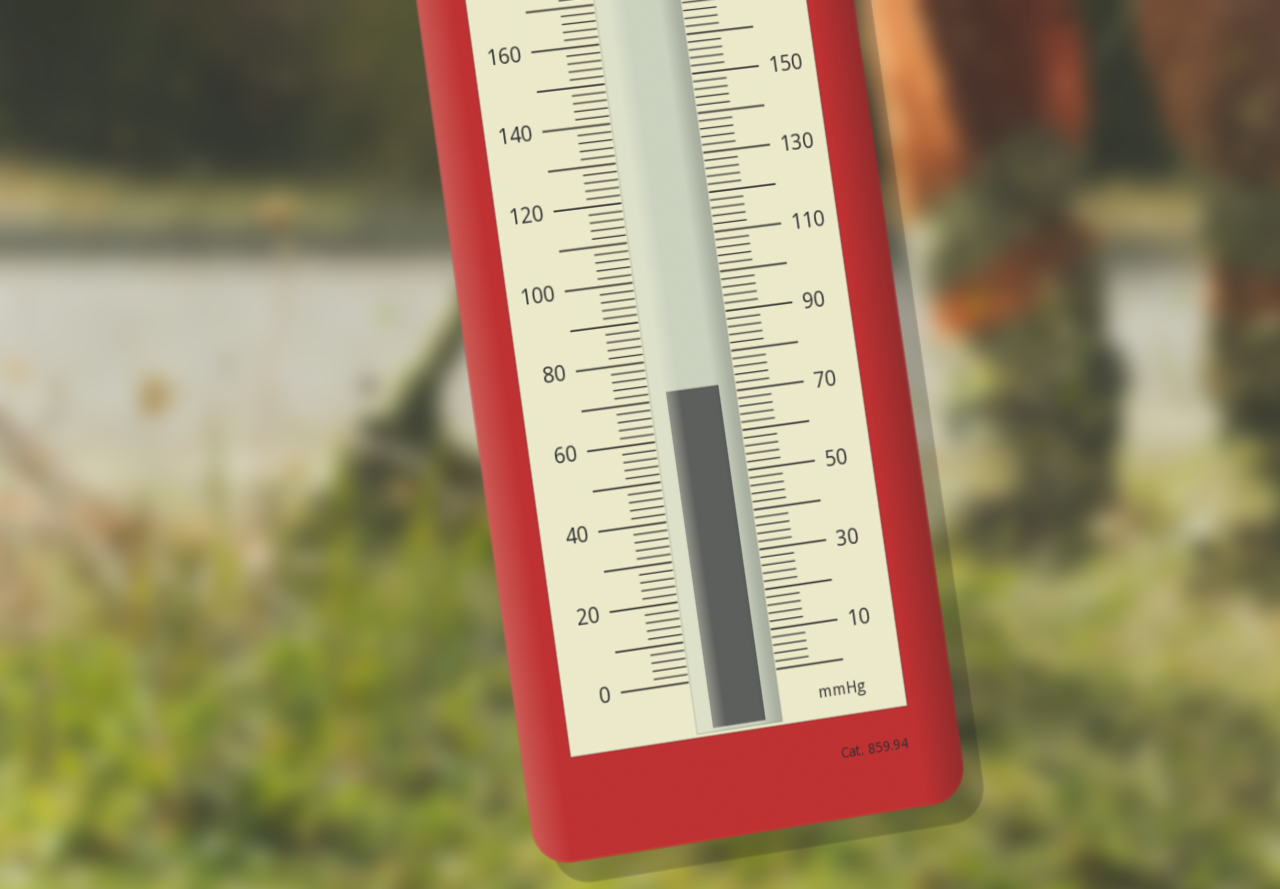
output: 72 mmHg
